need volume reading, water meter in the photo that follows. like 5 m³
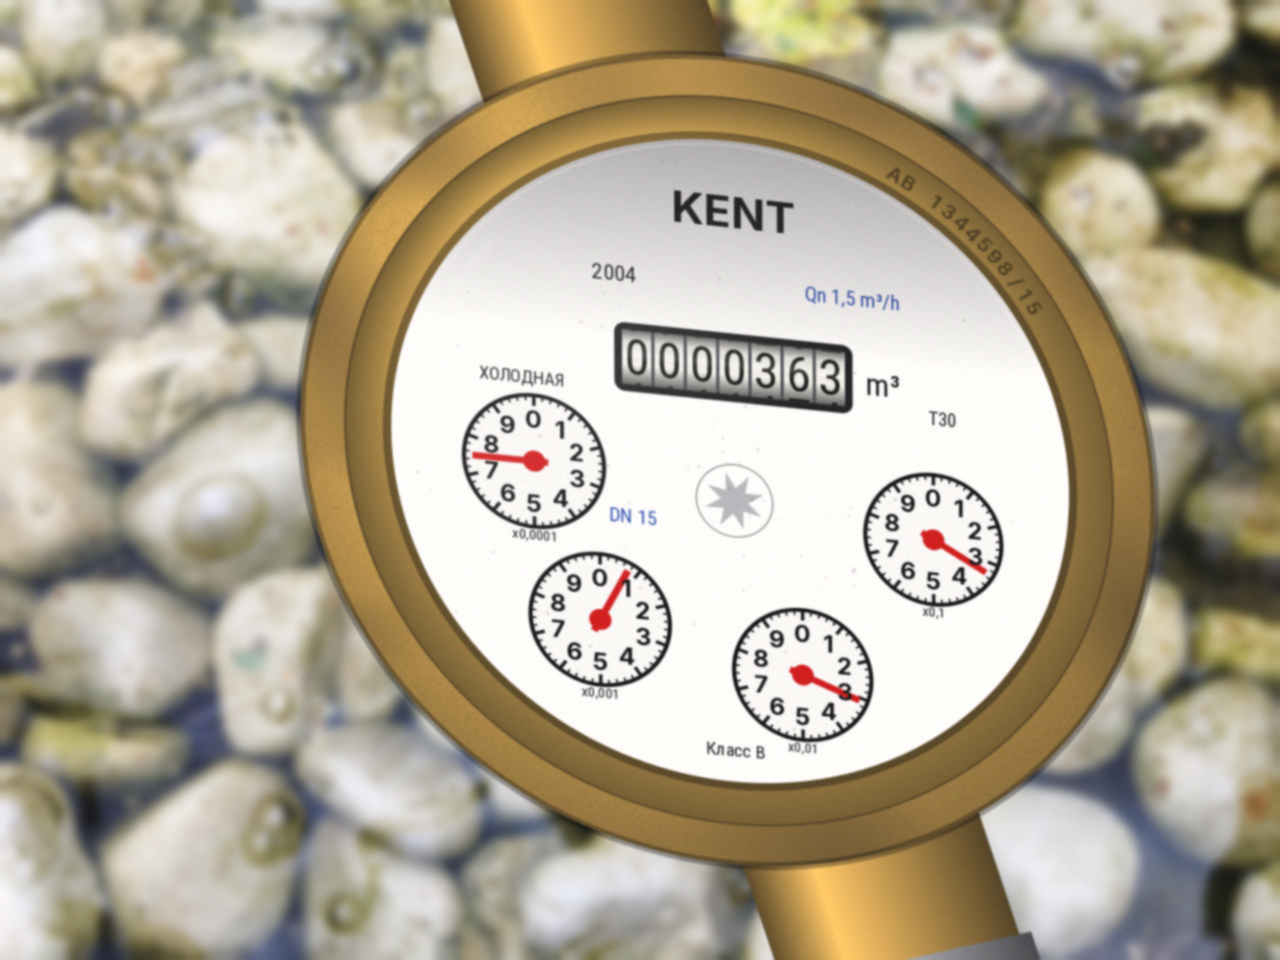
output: 363.3307 m³
